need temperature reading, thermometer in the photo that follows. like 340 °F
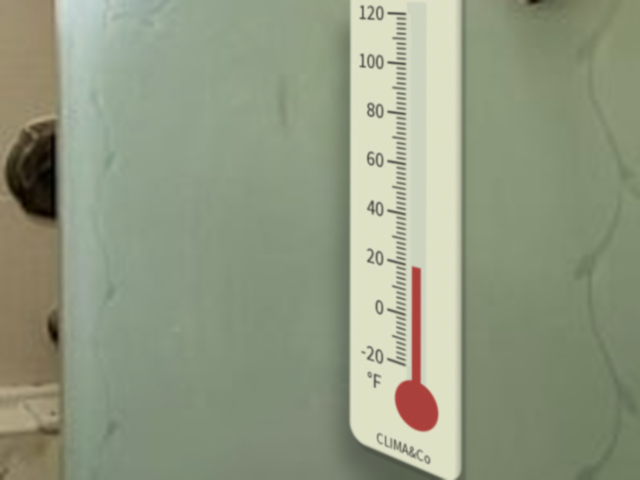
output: 20 °F
